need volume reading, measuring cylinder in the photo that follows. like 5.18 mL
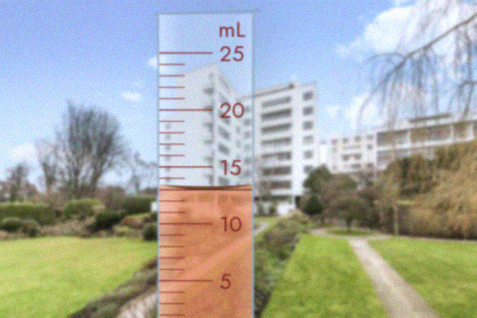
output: 13 mL
